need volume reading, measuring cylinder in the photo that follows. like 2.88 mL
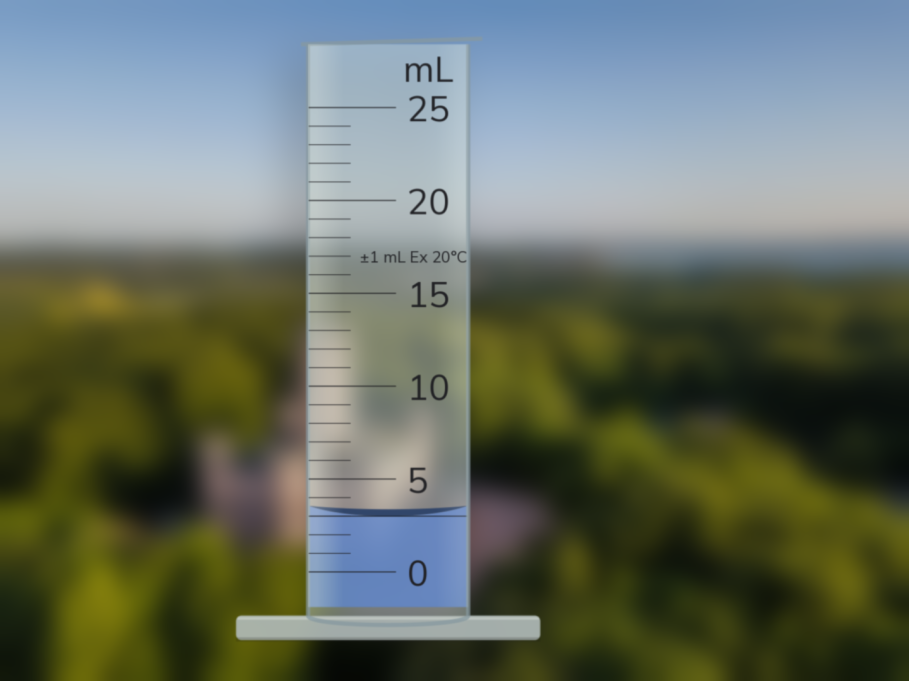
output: 3 mL
